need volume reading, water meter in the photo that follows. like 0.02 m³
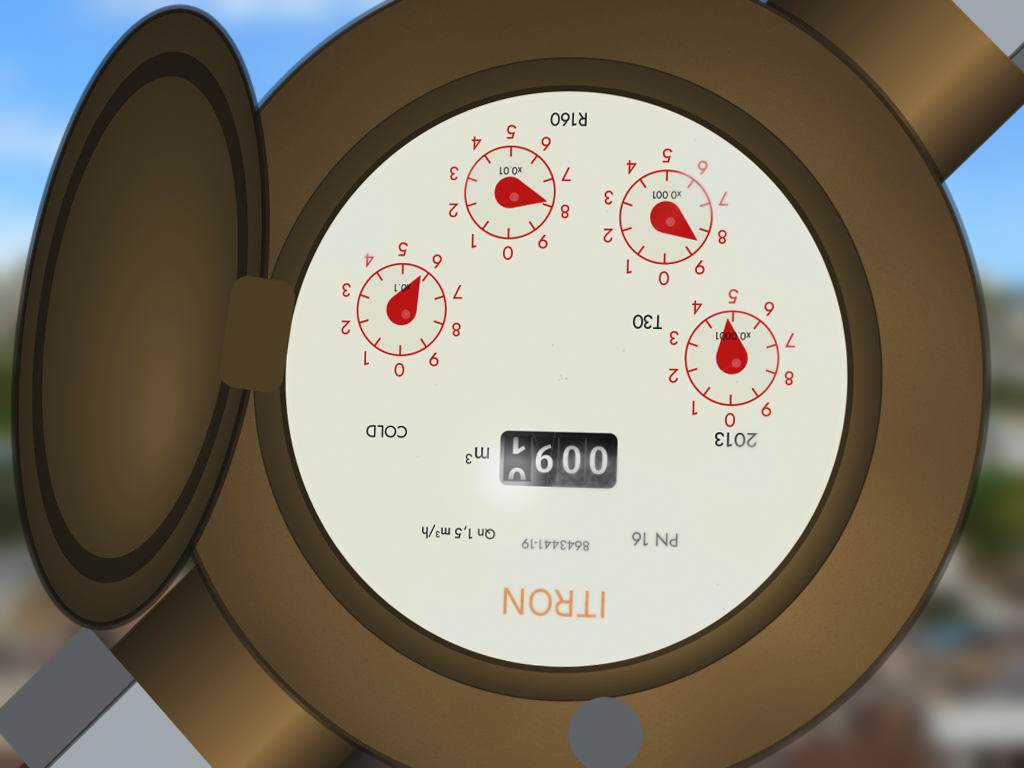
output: 90.5784 m³
